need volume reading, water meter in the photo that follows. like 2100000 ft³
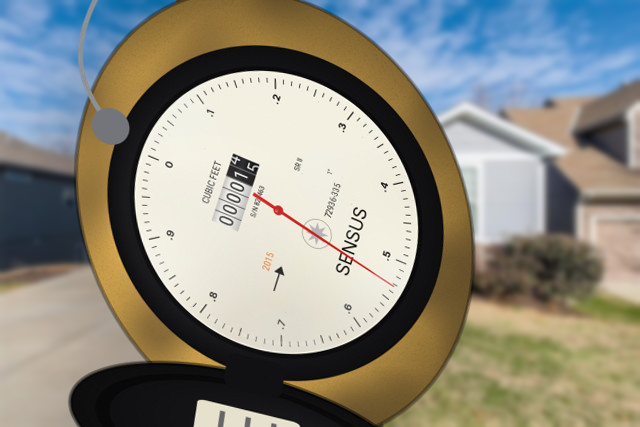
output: 14.53 ft³
